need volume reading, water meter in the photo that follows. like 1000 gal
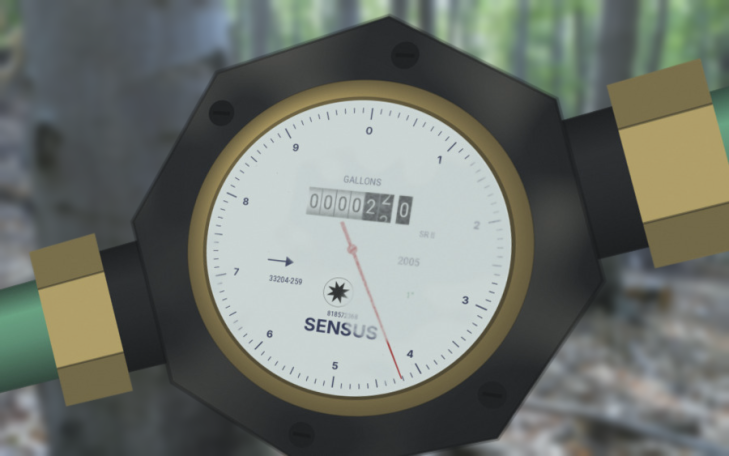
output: 224.2 gal
